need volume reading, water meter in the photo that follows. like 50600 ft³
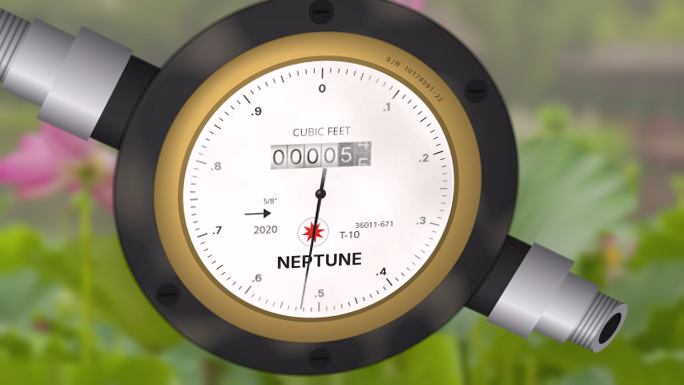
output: 54.52 ft³
